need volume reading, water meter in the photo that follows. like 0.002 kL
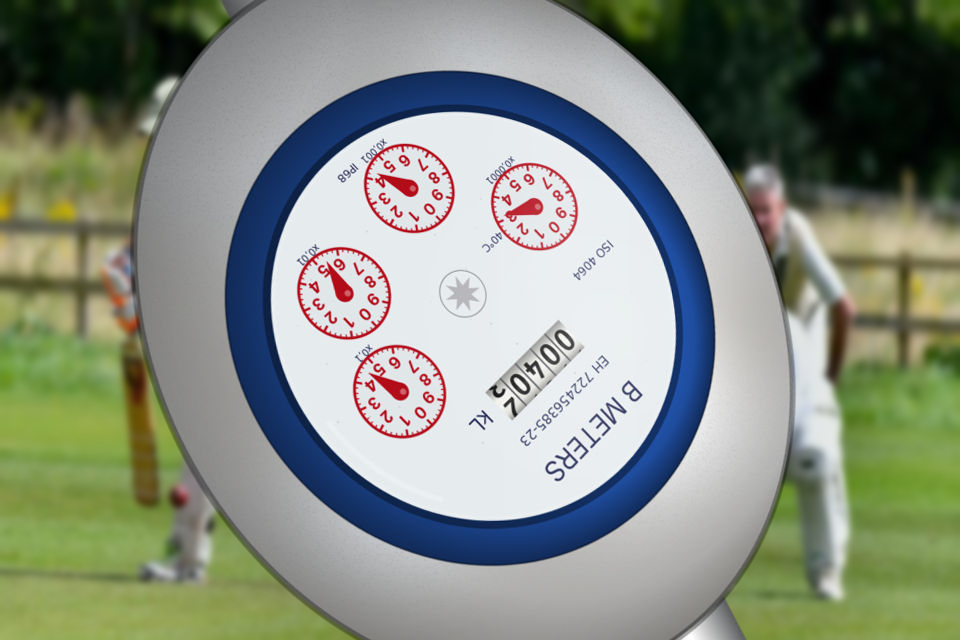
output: 402.4543 kL
